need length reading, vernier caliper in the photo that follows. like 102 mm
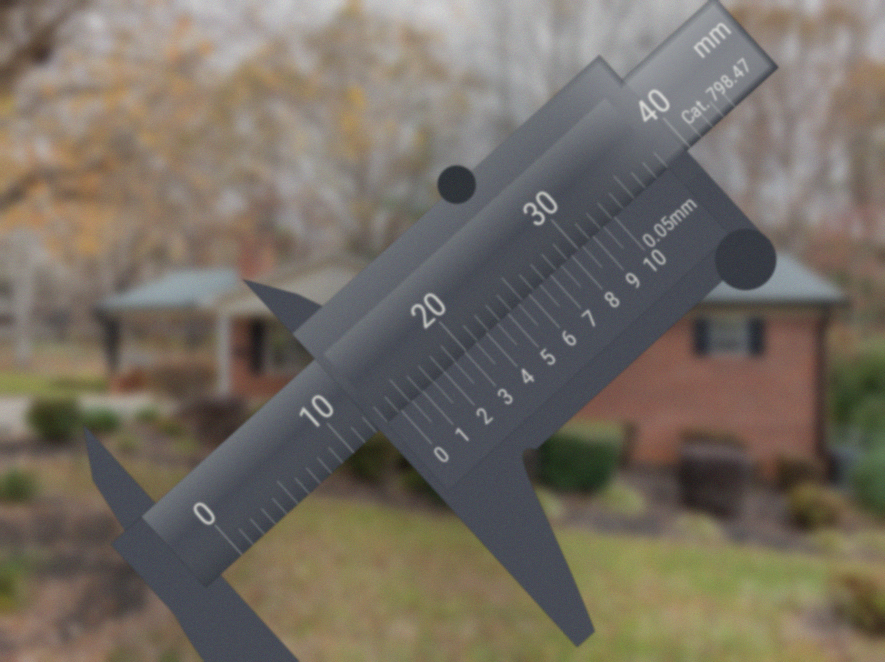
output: 14.2 mm
